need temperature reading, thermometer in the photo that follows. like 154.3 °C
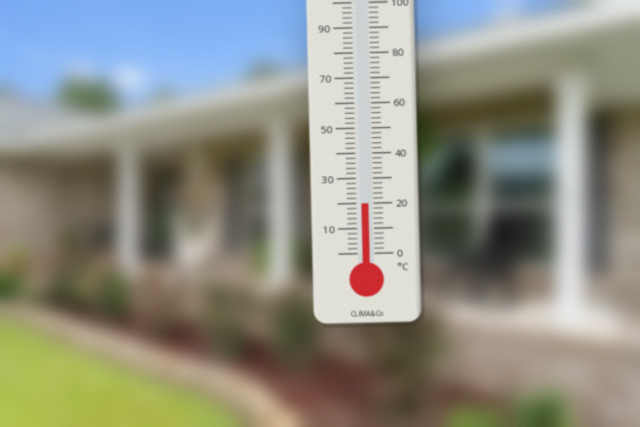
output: 20 °C
